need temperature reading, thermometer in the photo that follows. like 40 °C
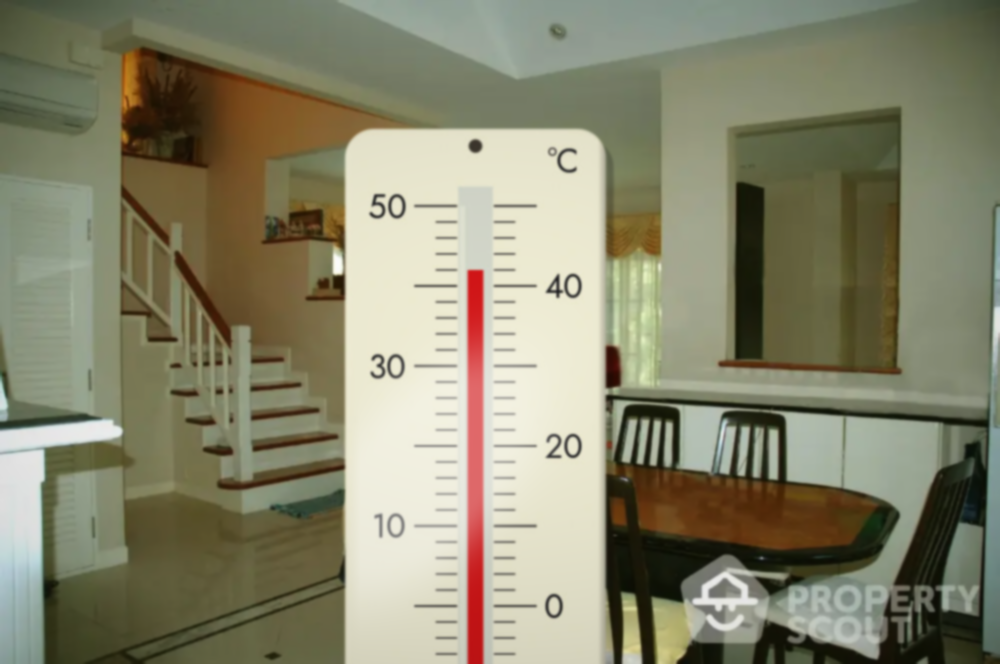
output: 42 °C
